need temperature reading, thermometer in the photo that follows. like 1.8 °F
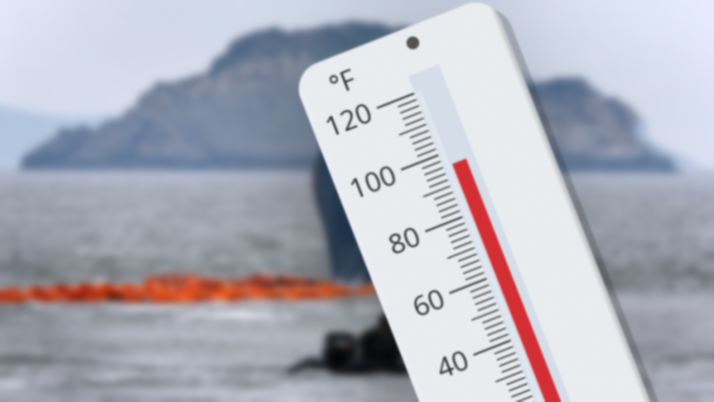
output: 96 °F
